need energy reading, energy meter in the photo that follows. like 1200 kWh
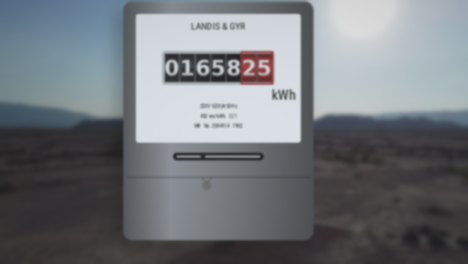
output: 1658.25 kWh
